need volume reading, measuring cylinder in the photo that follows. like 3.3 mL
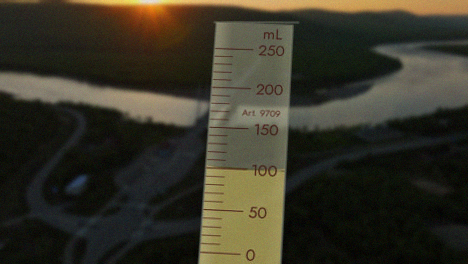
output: 100 mL
